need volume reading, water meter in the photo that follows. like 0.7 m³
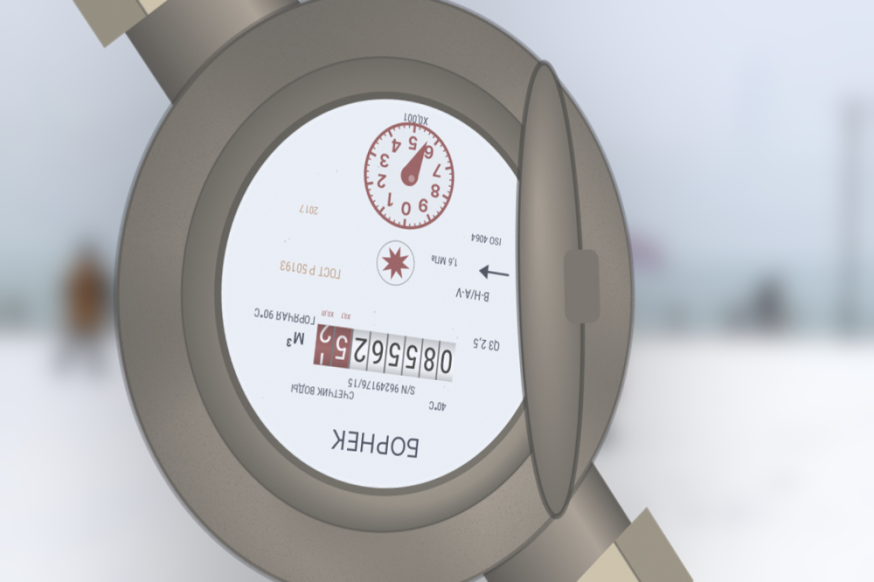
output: 85562.515 m³
